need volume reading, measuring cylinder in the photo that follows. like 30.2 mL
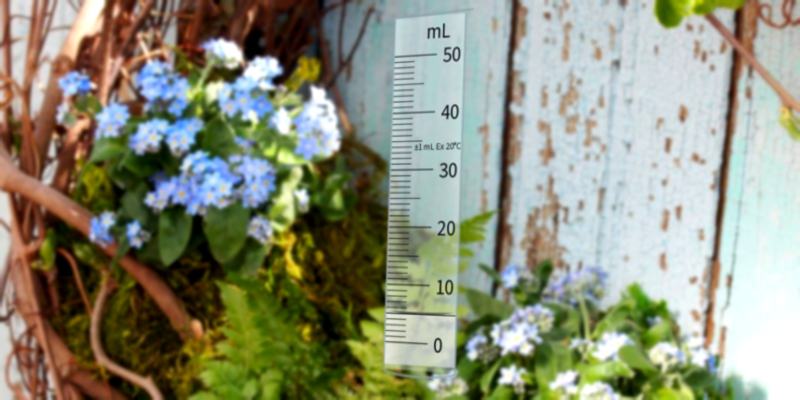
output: 5 mL
